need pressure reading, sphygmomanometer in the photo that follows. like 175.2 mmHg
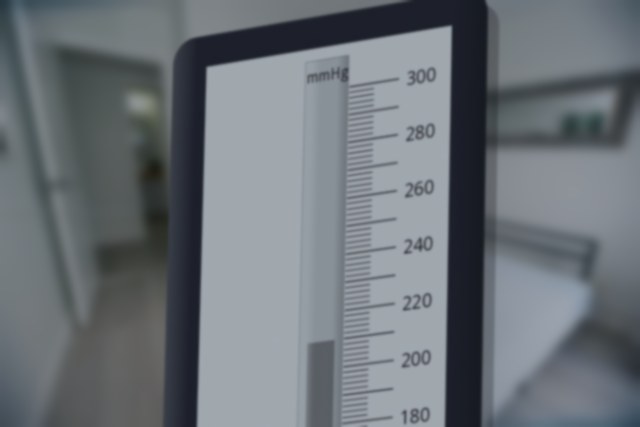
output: 210 mmHg
